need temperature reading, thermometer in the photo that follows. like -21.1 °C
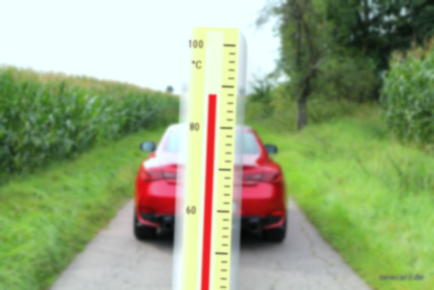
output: 88 °C
